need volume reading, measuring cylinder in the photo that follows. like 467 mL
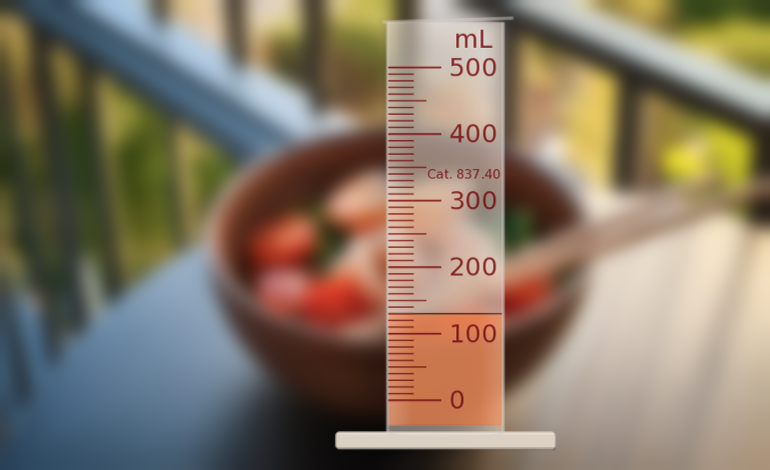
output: 130 mL
